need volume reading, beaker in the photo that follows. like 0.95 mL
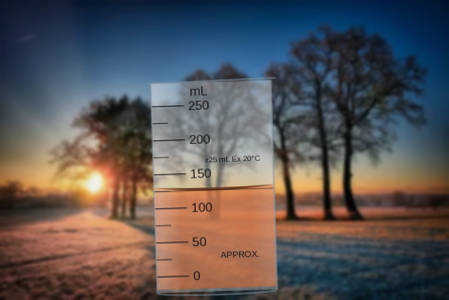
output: 125 mL
